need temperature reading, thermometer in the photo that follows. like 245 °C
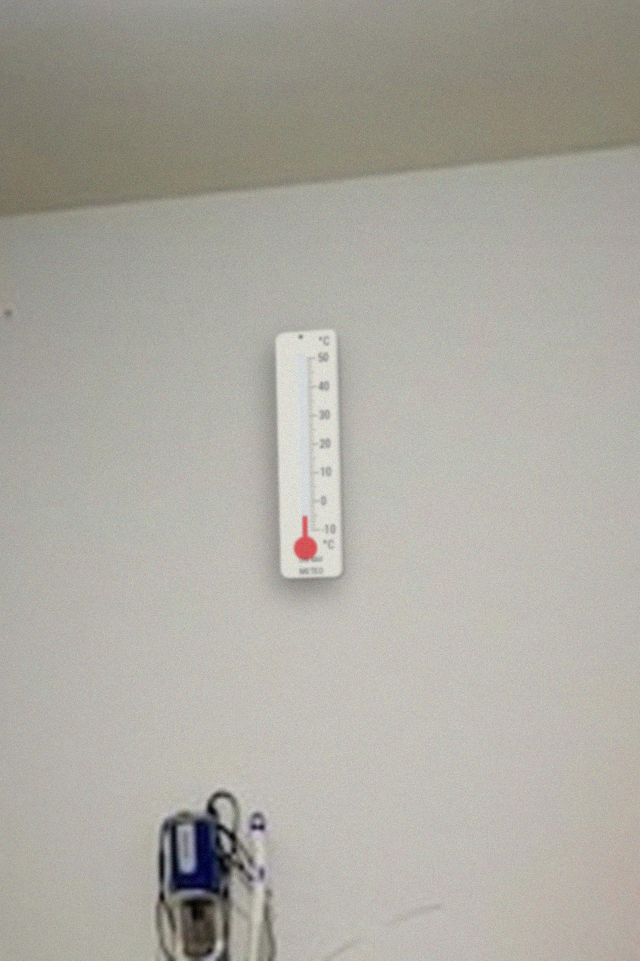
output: -5 °C
